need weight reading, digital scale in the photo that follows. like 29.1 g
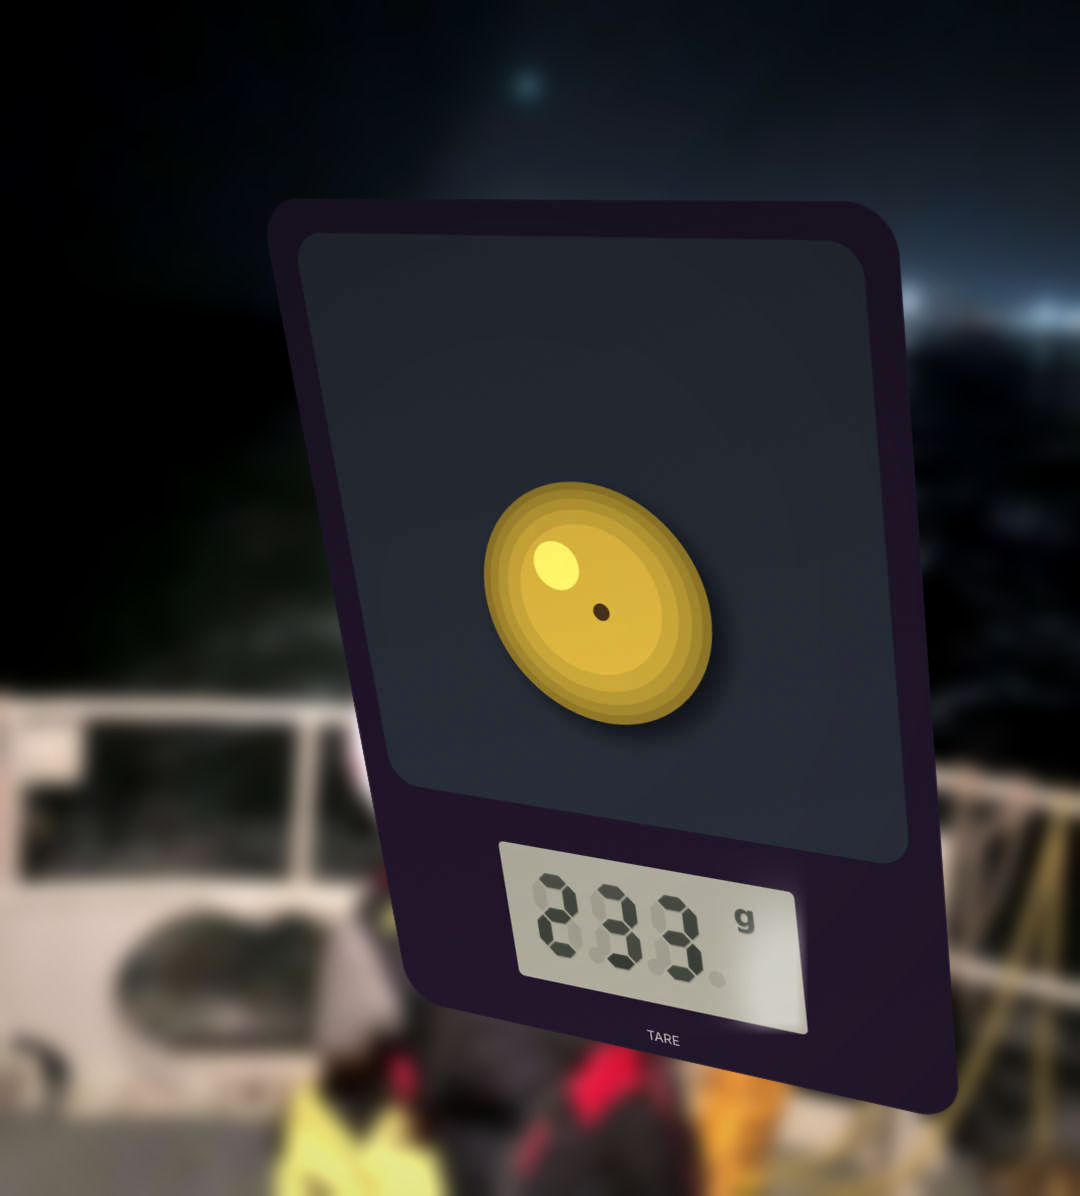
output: 233 g
